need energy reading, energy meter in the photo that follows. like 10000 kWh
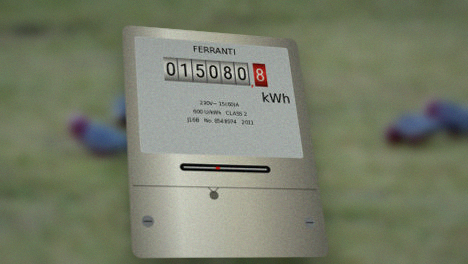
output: 15080.8 kWh
